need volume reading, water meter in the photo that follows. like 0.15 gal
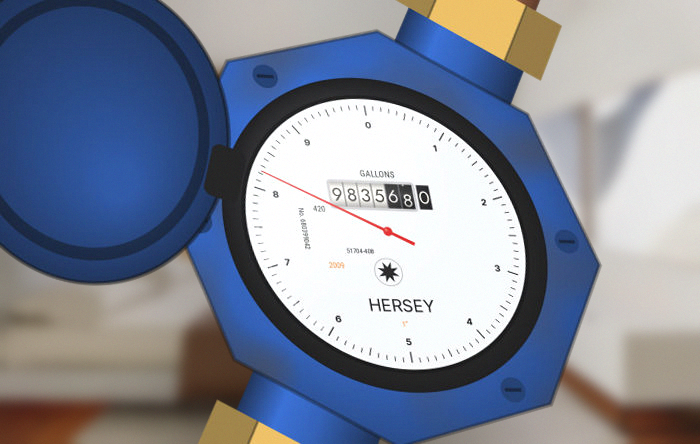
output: 9835678.2 gal
